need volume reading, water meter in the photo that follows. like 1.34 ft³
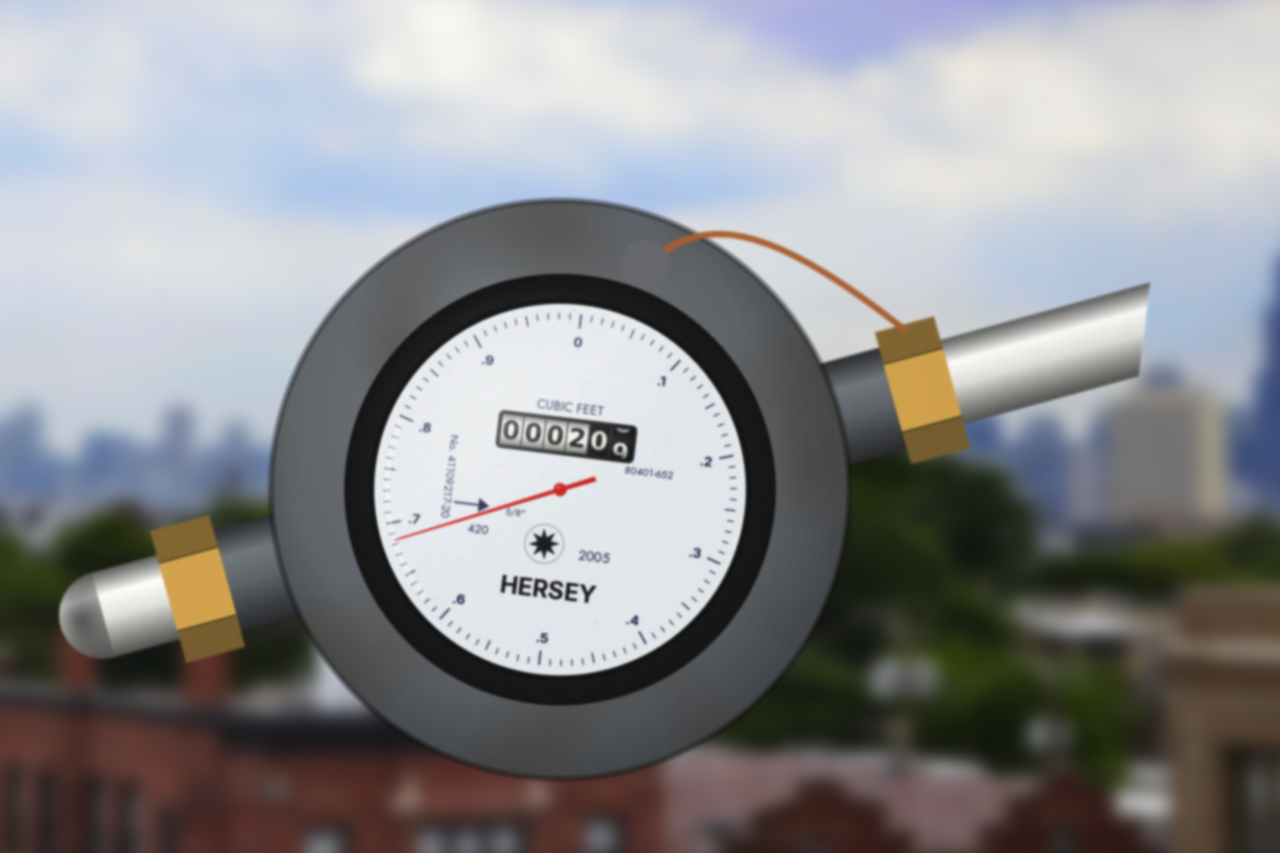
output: 208.68 ft³
